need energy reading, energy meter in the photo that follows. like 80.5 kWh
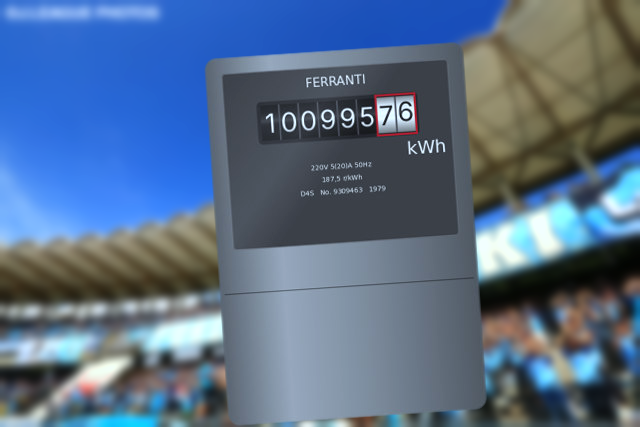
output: 100995.76 kWh
